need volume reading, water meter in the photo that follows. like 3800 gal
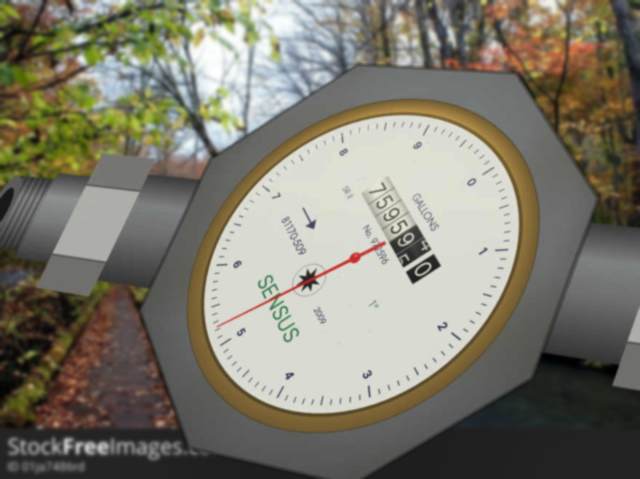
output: 7595945.2 gal
